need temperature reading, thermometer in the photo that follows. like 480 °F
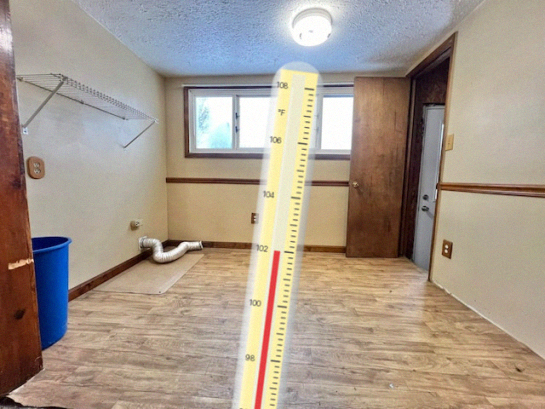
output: 102 °F
